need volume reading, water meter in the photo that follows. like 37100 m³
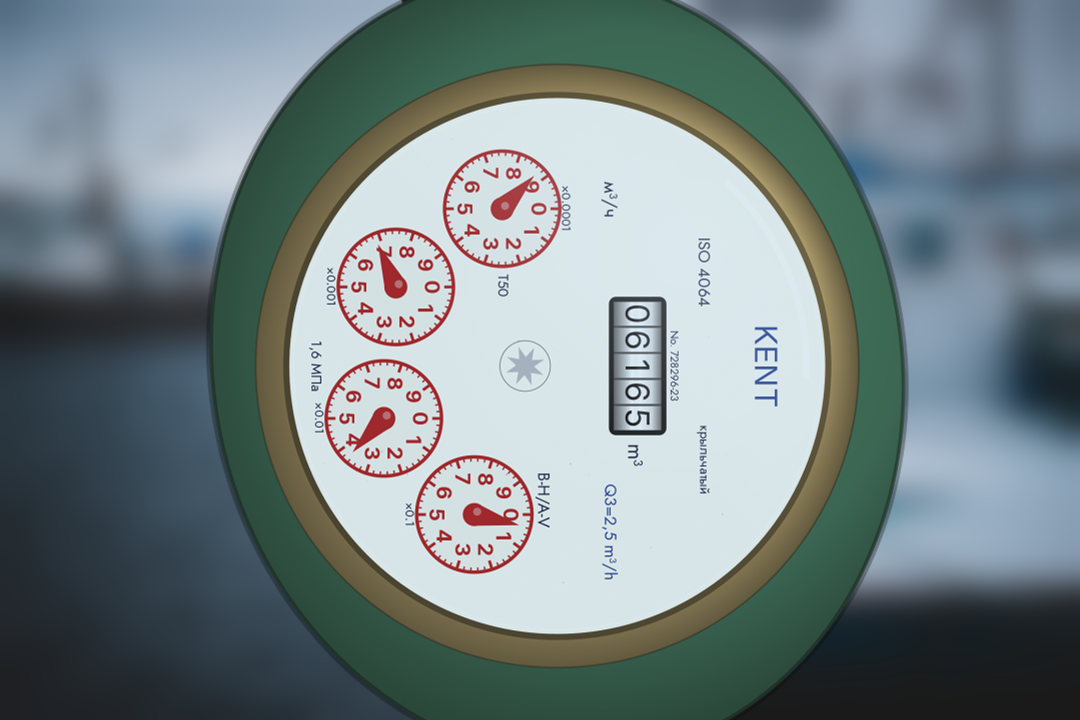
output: 6165.0368 m³
